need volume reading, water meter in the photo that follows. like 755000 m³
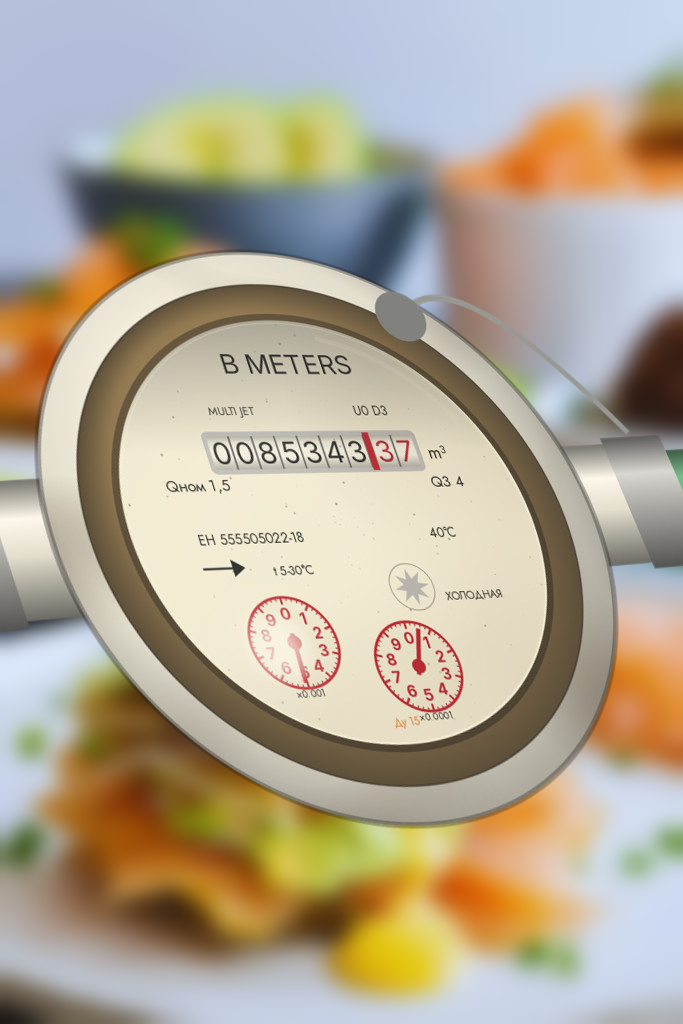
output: 85343.3750 m³
